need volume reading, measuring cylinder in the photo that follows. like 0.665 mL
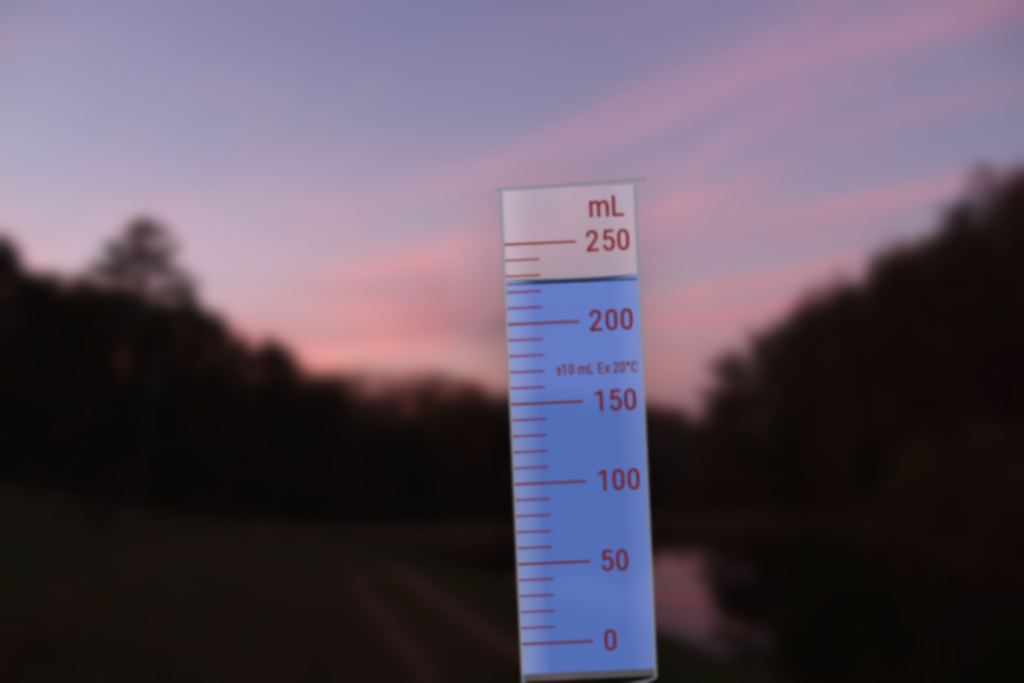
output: 225 mL
